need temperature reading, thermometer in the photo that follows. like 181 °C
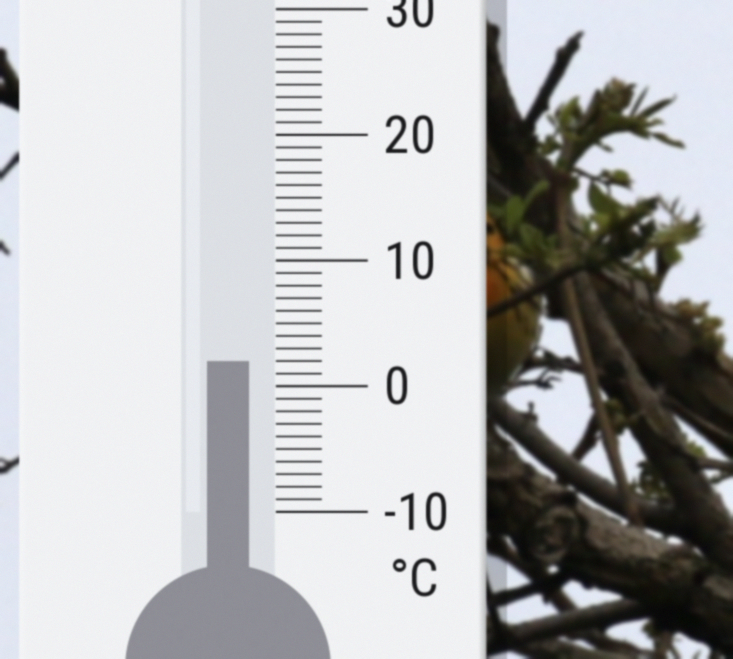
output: 2 °C
